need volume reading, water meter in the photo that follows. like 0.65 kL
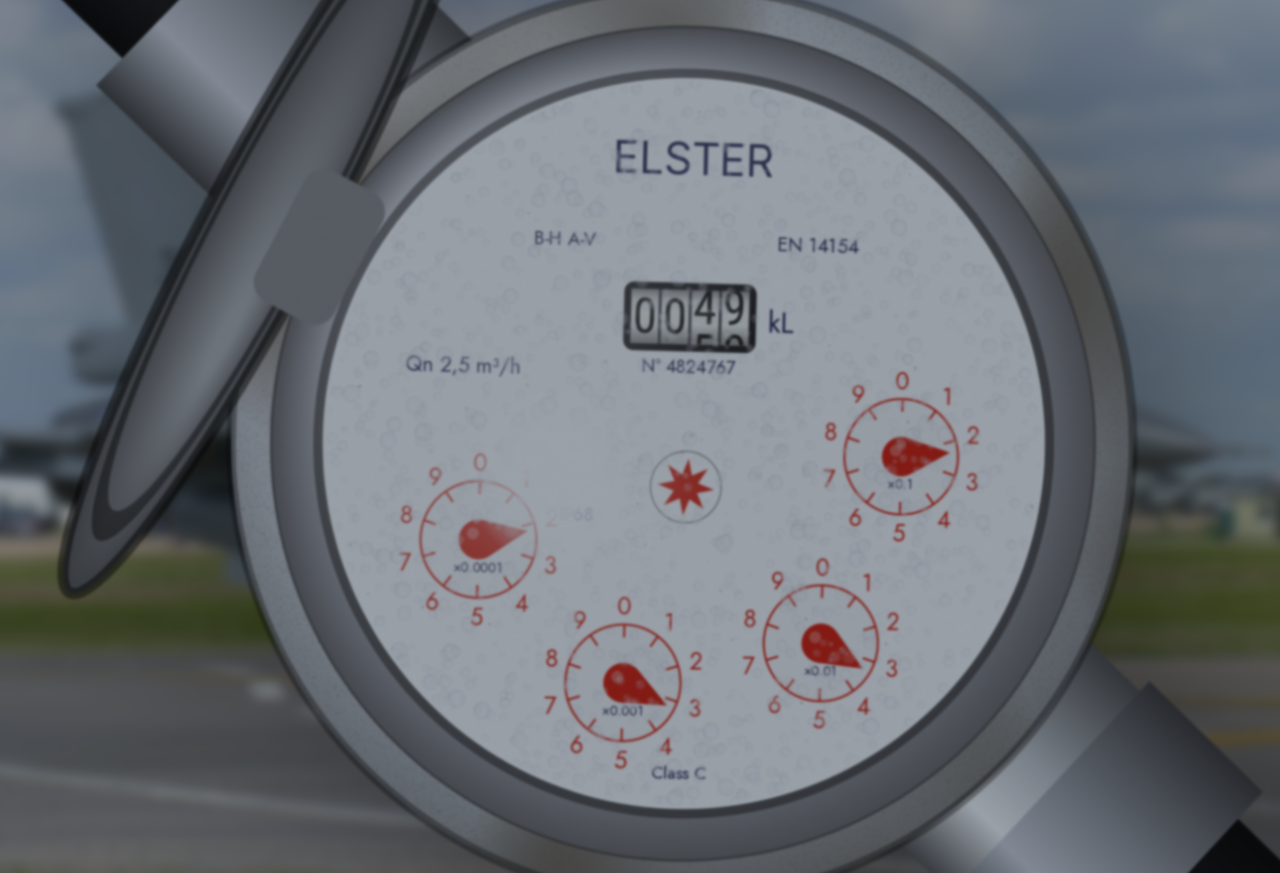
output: 49.2332 kL
